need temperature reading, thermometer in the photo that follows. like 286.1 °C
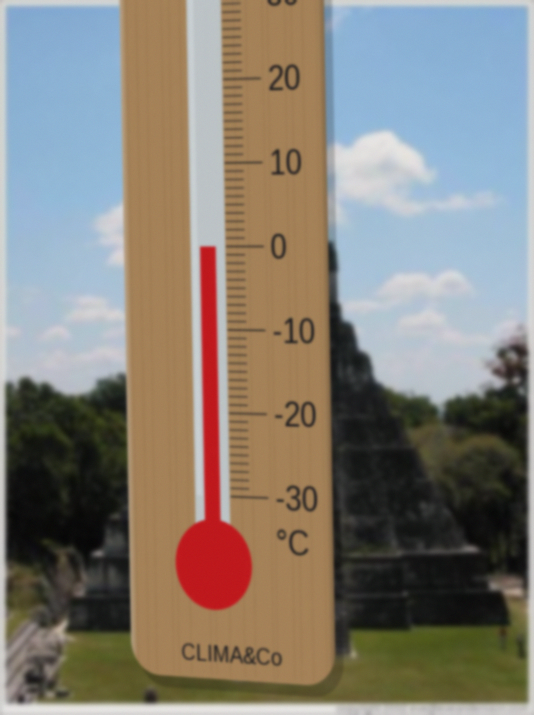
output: 0 °C
